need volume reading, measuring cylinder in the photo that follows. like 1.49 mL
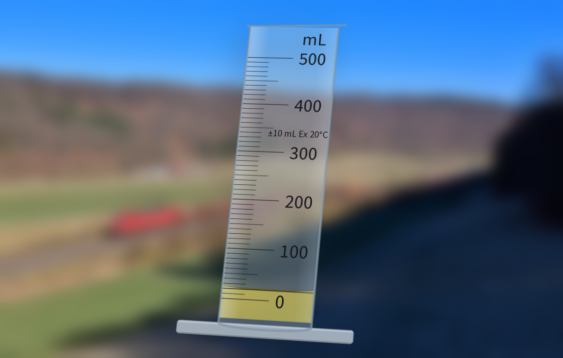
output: 20 mL
